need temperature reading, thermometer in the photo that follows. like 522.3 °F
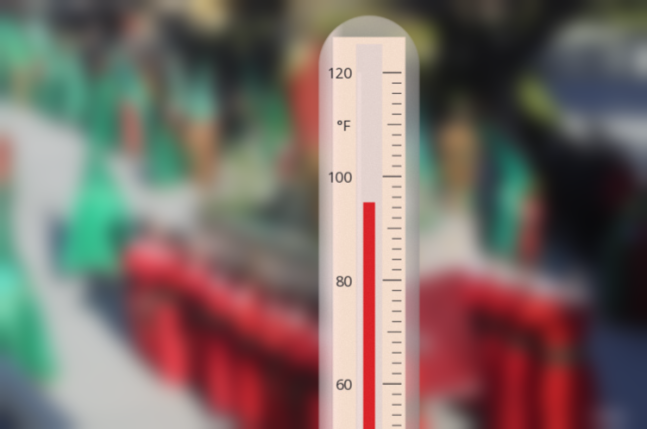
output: 95 °F
